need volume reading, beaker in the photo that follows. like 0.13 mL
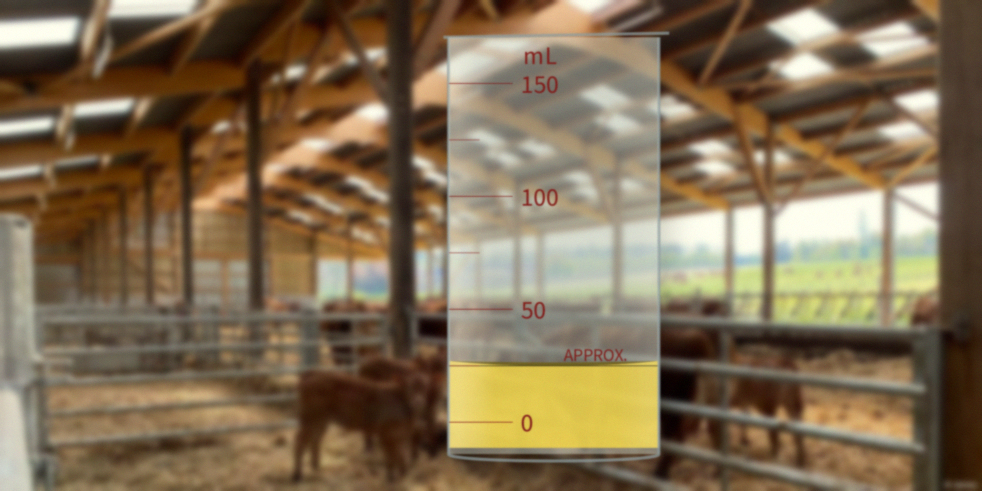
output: 25 mL
